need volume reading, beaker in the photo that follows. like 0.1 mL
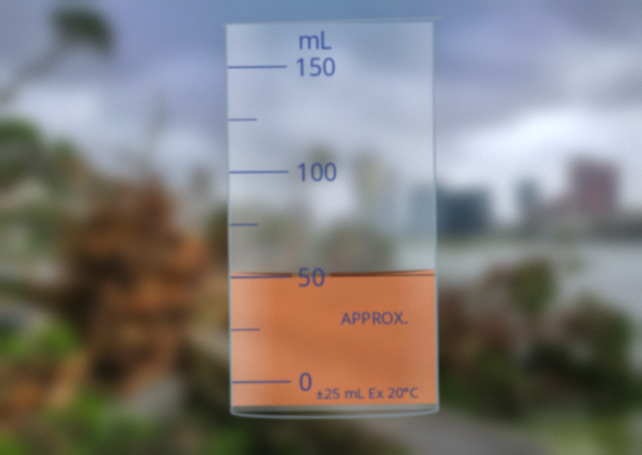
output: 50 mL
